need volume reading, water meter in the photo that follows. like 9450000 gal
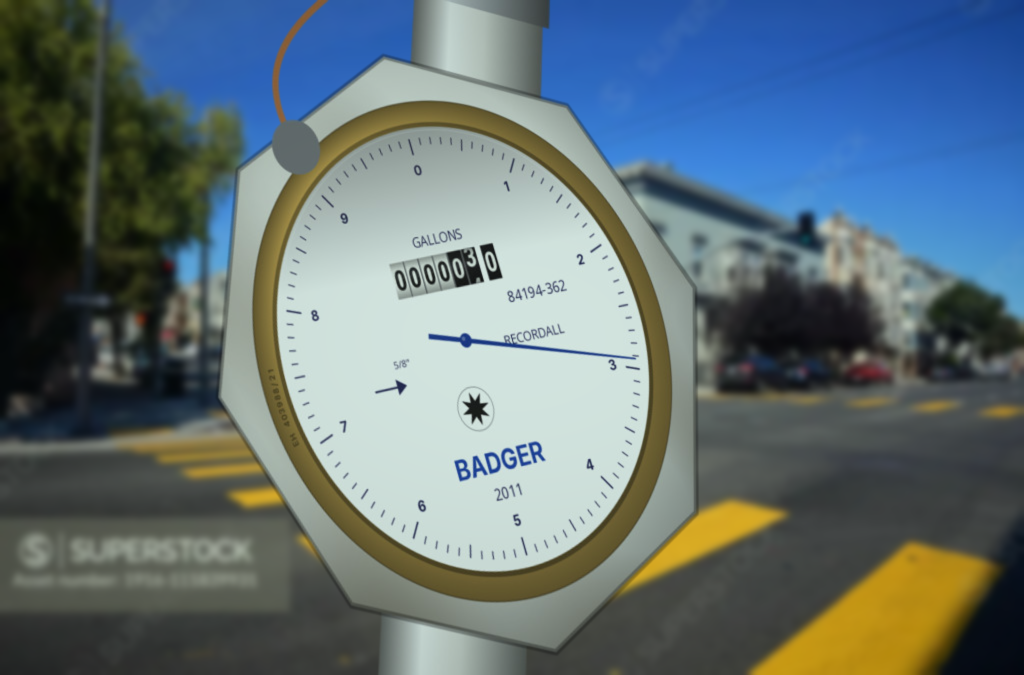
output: 32.9 gal
